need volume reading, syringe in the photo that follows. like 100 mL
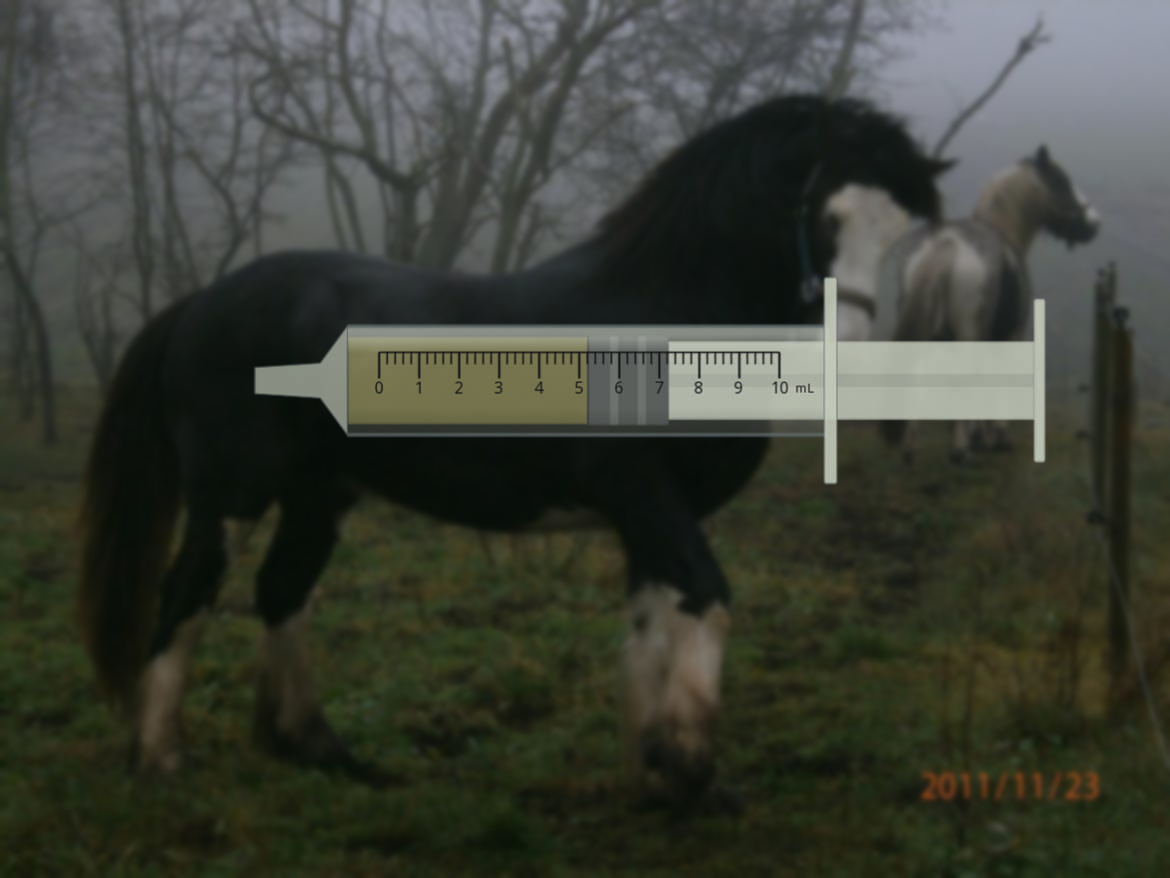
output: 5.2 mL
